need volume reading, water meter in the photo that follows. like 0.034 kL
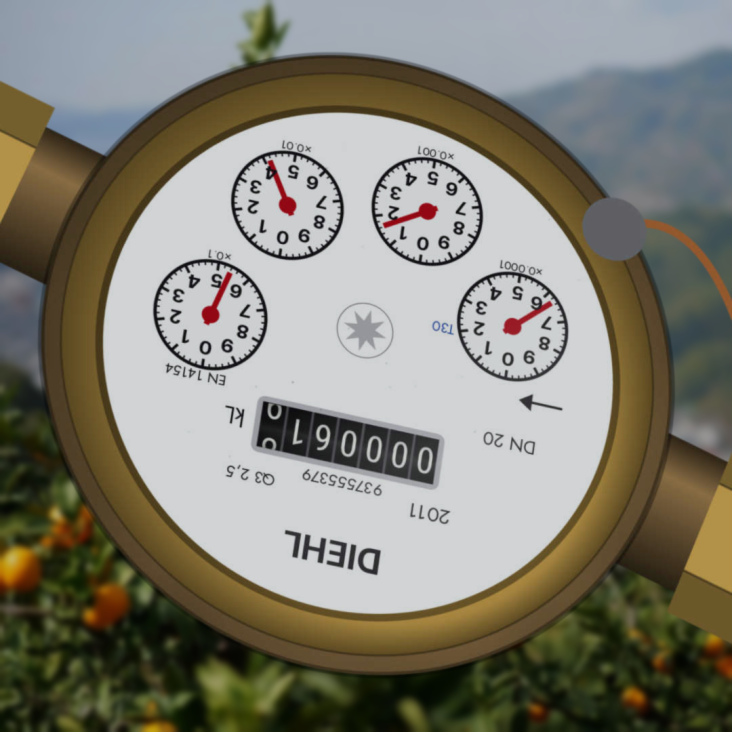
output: 618.5416 kL
